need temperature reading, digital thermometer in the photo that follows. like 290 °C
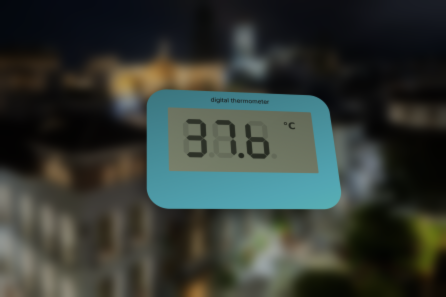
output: 37.6 °C
